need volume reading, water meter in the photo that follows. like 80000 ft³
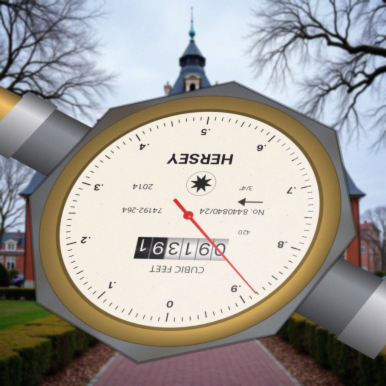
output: 91390.88 ft³
